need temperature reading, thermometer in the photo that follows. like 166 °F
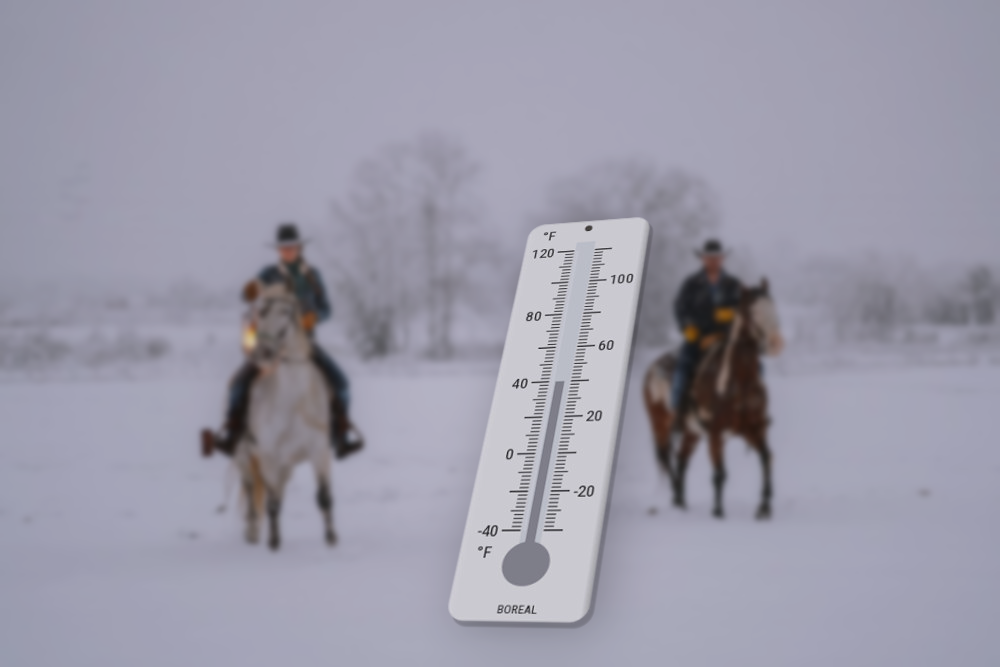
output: 40 °F
